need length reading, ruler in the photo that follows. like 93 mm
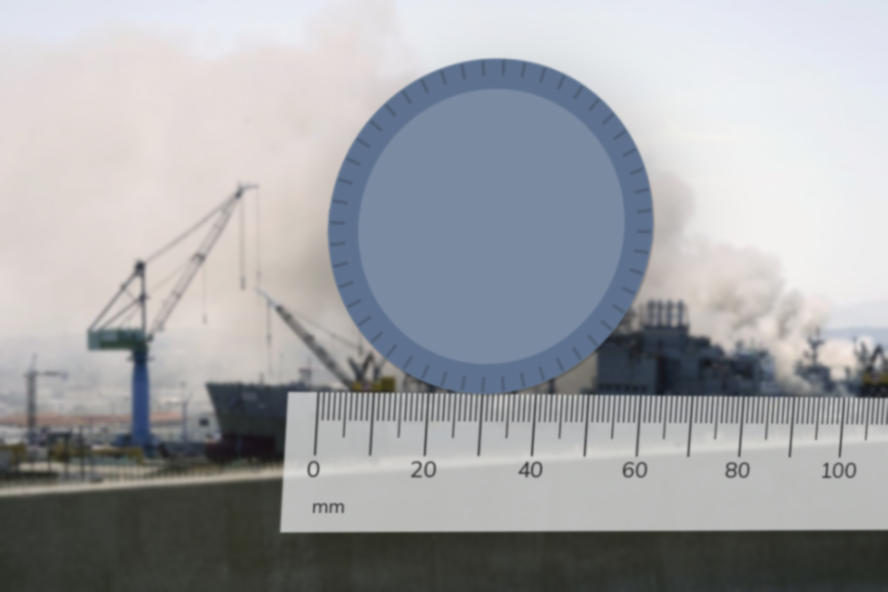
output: 60 mm
